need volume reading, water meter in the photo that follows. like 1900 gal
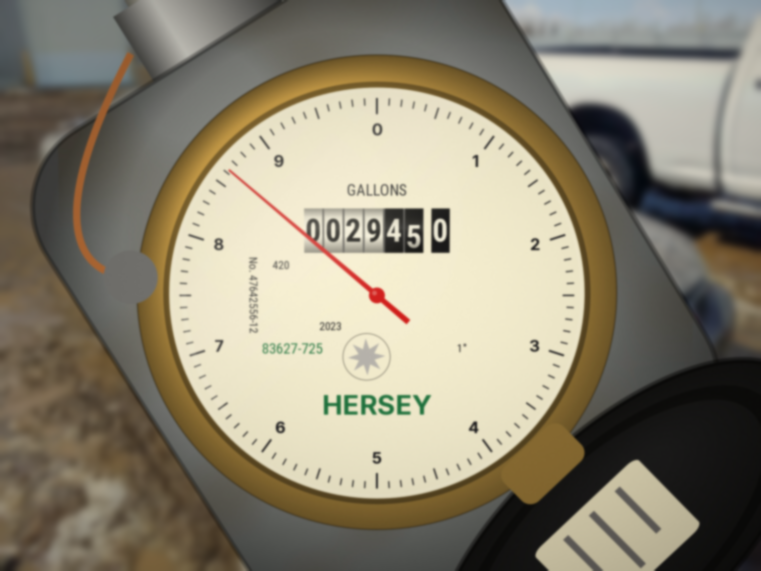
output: 29448.6 gal
